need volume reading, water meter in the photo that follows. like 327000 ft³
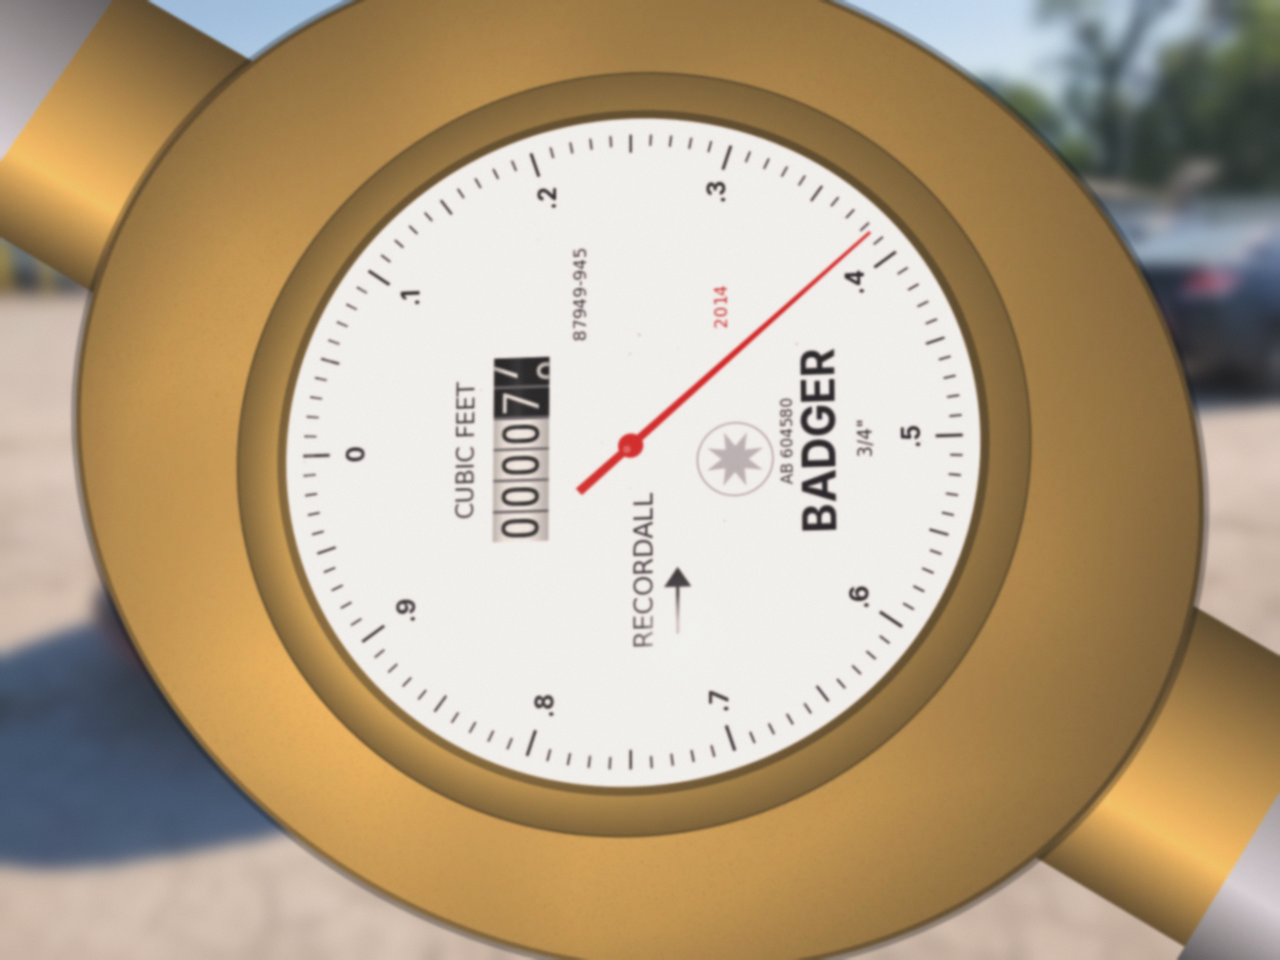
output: 77.38 ft³
